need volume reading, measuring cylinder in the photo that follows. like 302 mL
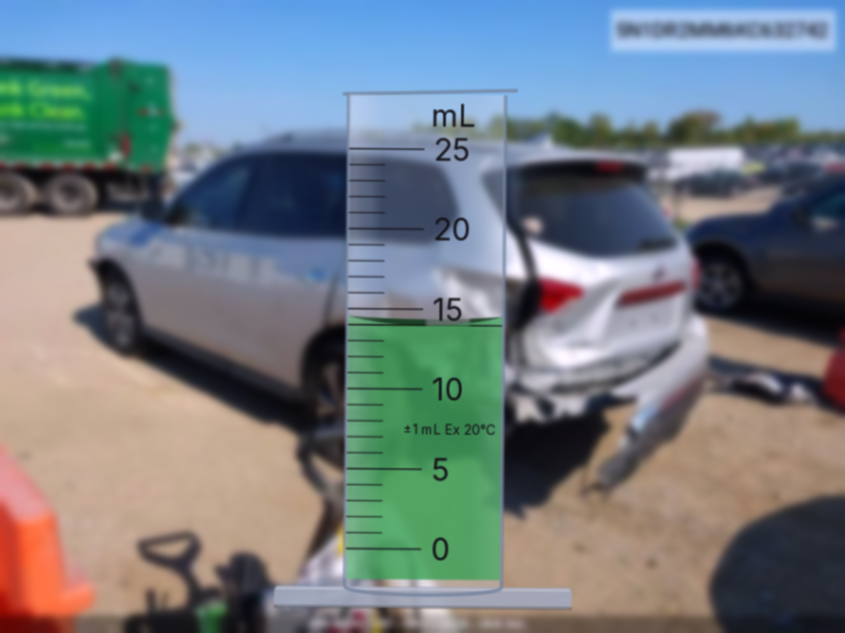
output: 14 mL
